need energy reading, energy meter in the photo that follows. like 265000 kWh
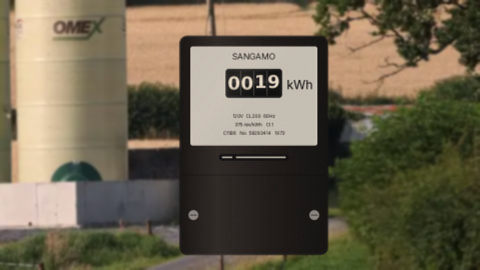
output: 19 kWh
